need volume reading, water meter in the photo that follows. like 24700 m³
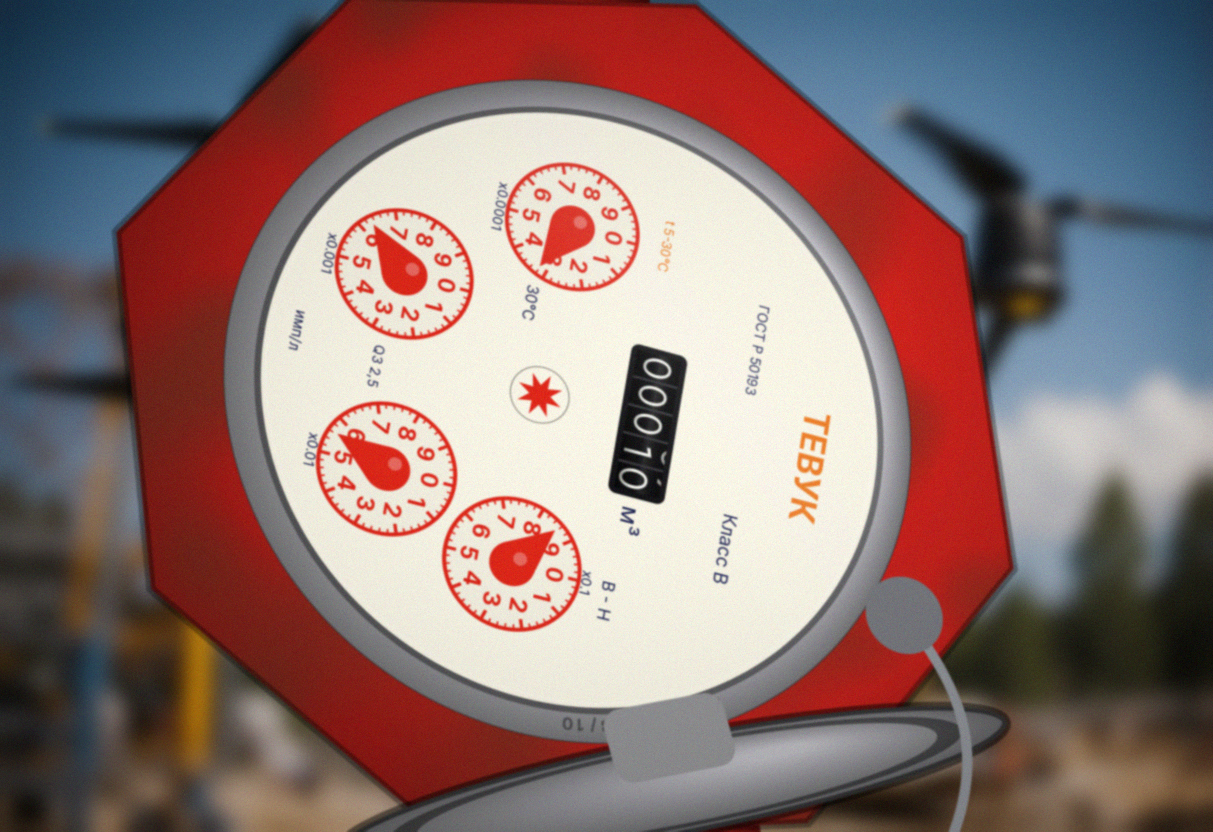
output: 9.8563 m³
